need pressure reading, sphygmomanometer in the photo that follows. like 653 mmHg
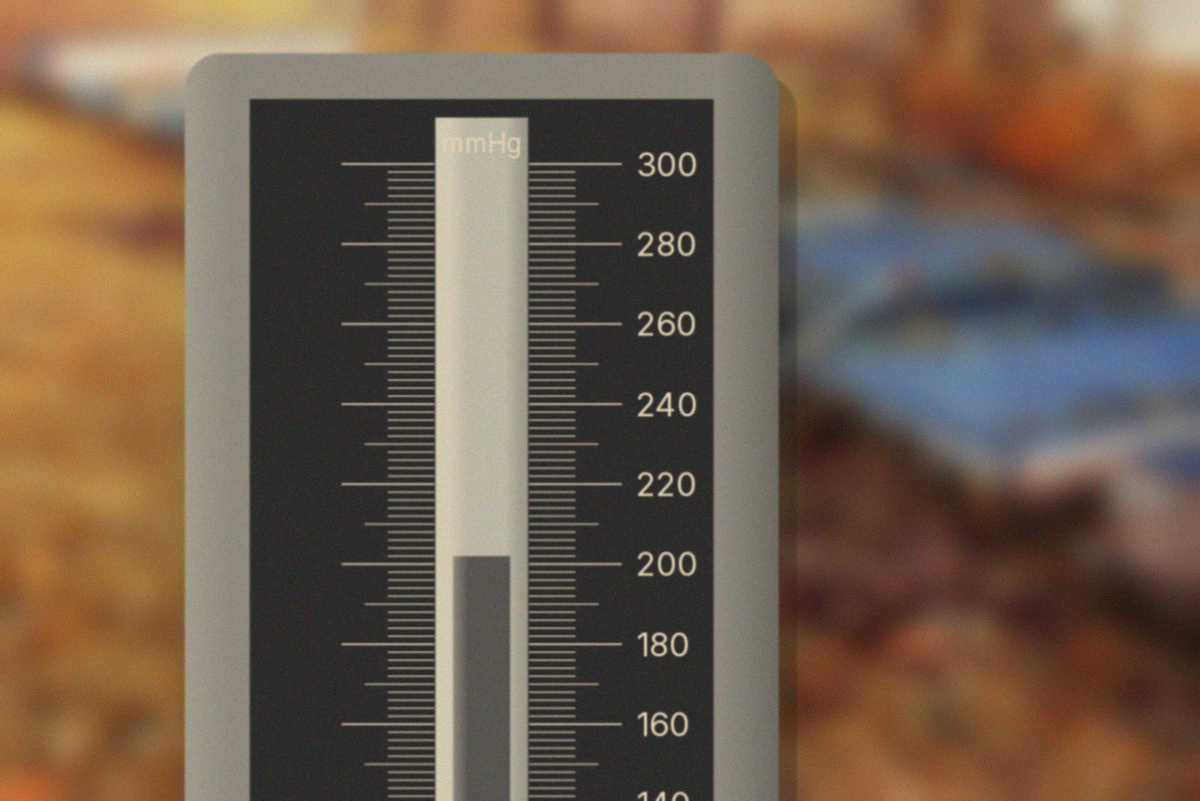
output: 202 mmHg
